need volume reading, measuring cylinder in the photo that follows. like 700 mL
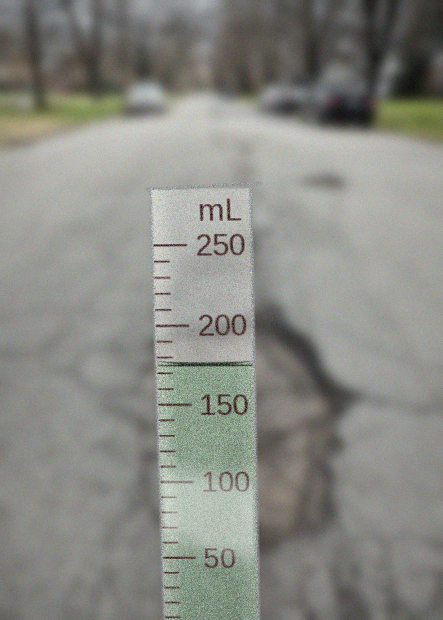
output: 175 mL
